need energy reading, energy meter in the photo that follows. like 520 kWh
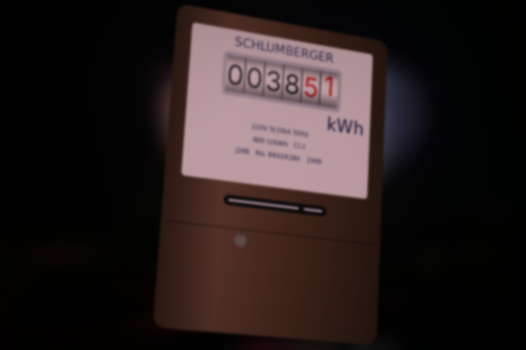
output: 38.51 kWh
